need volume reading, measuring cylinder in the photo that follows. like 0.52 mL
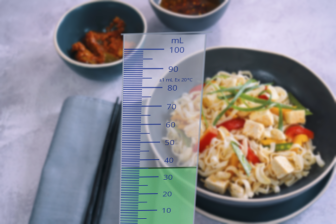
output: 35 mL
